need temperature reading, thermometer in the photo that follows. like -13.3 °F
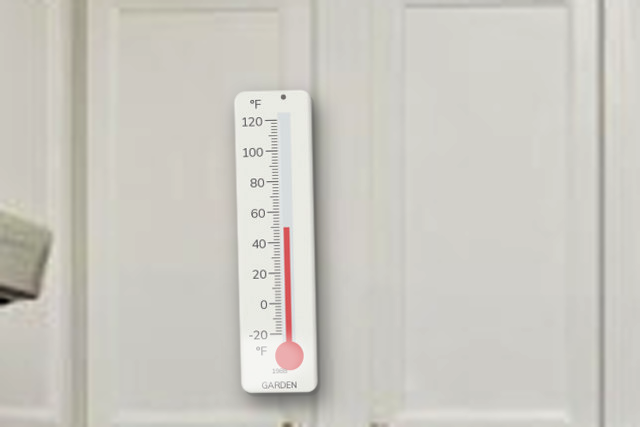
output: 50 °F
